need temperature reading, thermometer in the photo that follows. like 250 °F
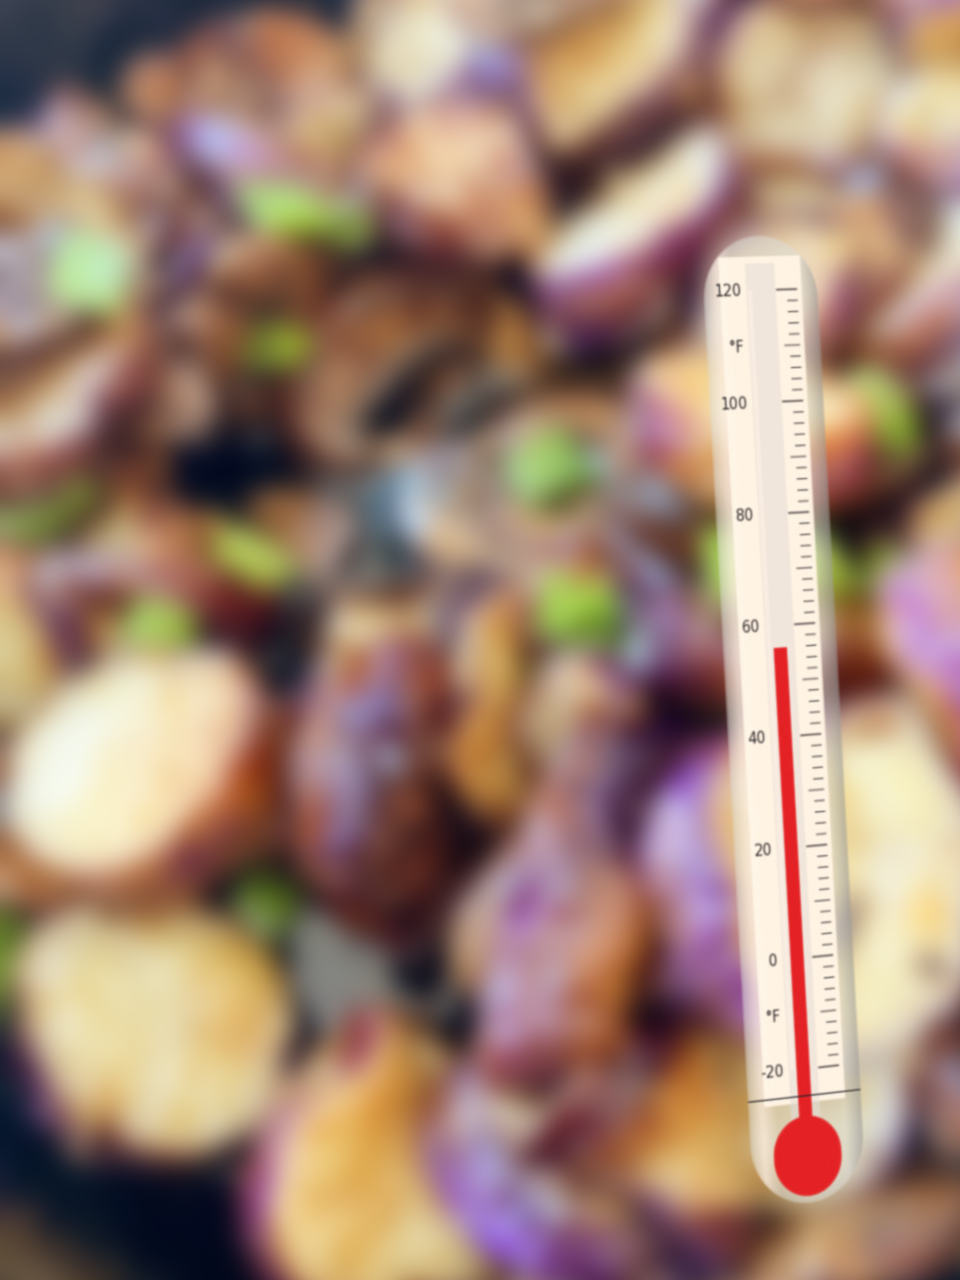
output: 56 °F
